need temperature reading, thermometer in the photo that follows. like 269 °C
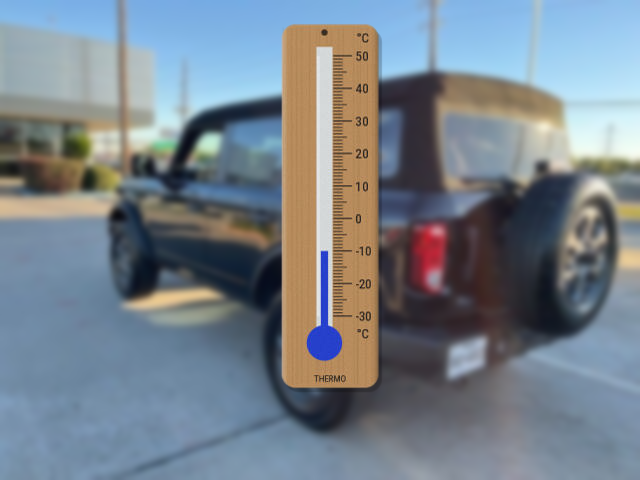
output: -10 °C
